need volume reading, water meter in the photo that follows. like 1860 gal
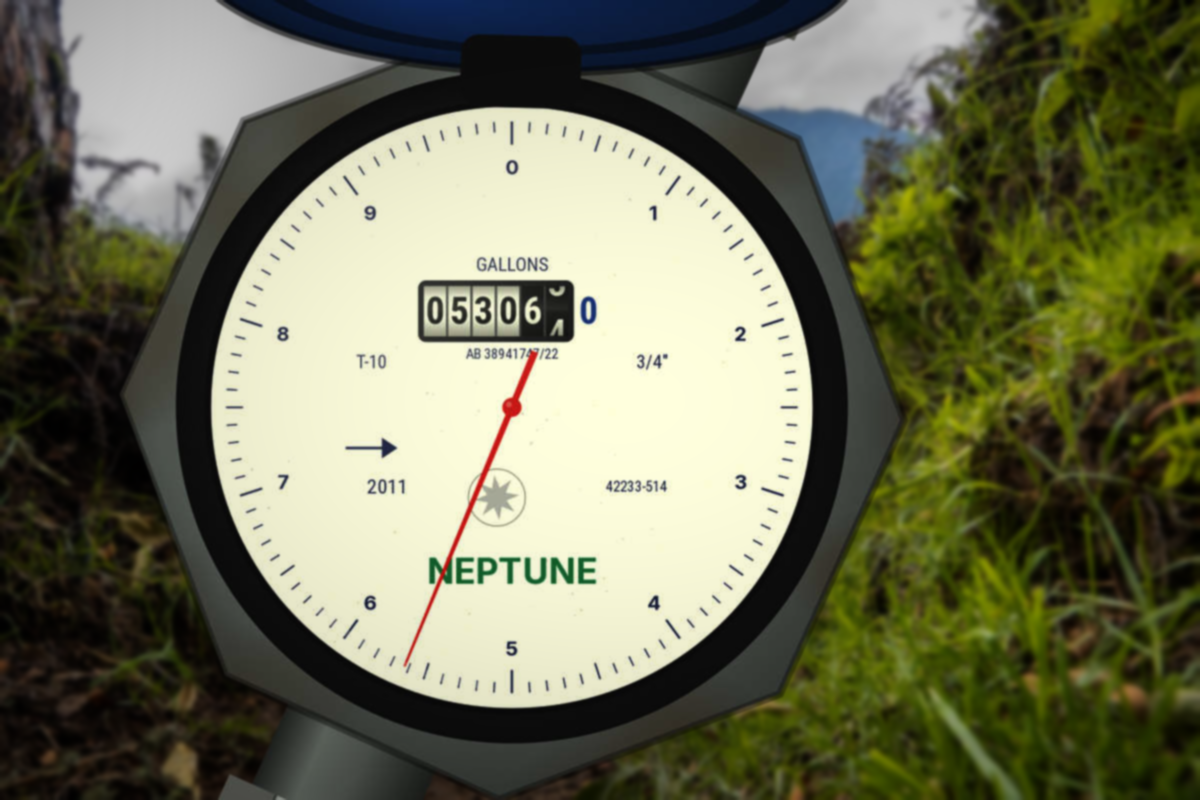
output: 530635.6 gal
